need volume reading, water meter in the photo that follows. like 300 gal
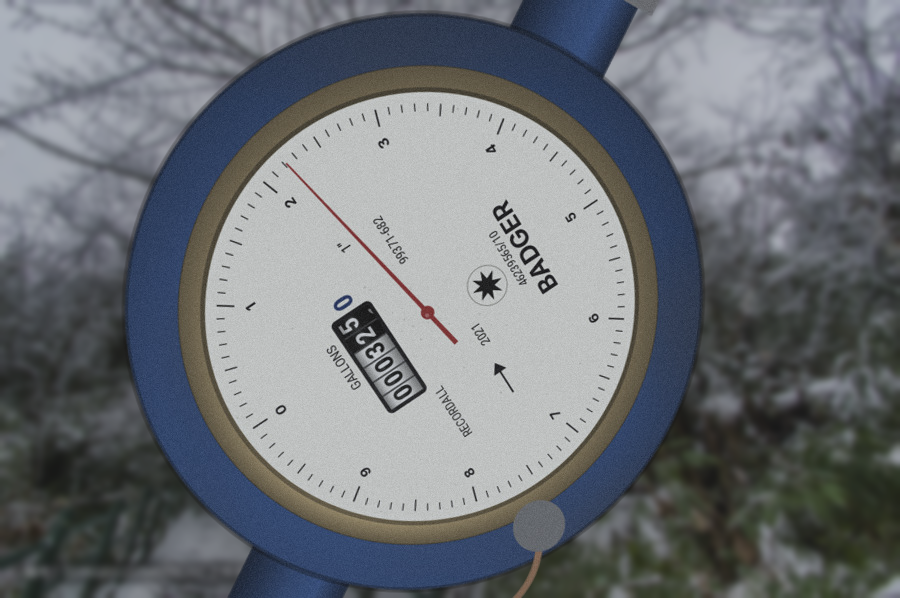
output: 3252.2 gal
